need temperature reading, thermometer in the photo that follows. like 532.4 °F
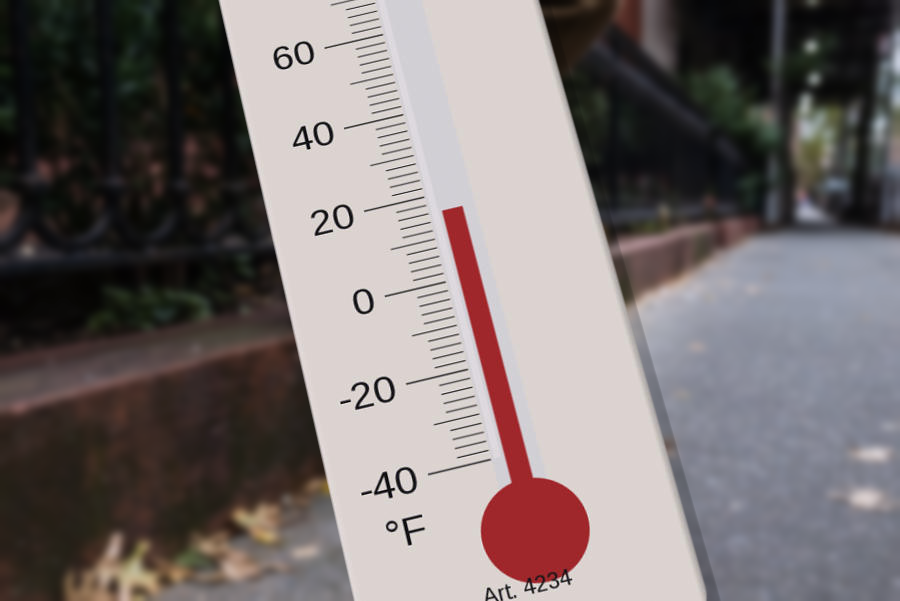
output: 16 °F
